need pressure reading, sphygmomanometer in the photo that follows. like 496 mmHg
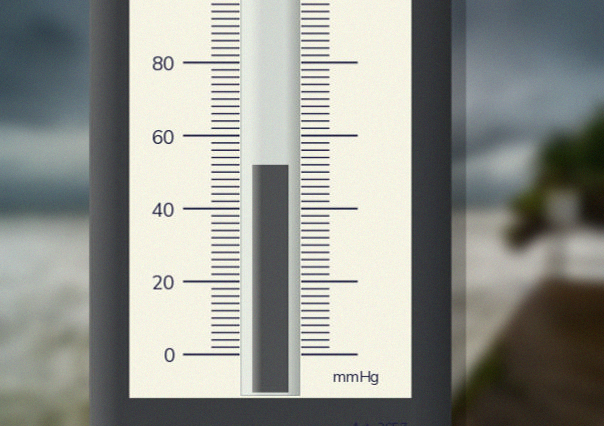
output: 52 mmHg
